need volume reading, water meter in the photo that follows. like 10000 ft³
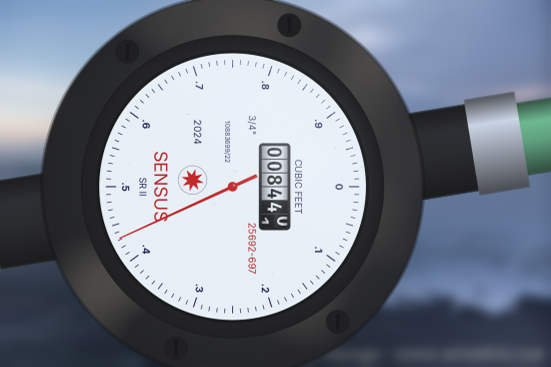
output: 8440.43 ft³
